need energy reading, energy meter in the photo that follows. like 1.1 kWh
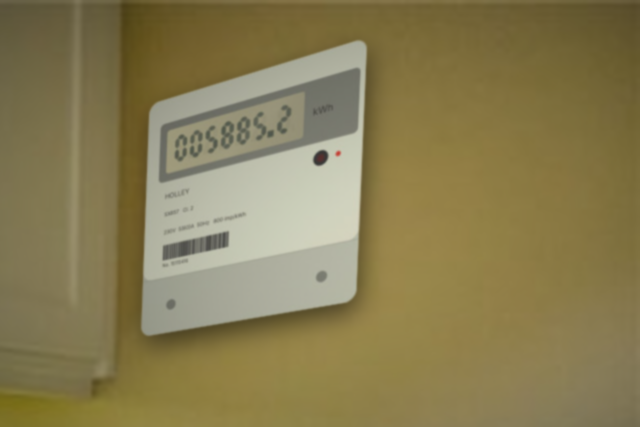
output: 5885.2 kWh
